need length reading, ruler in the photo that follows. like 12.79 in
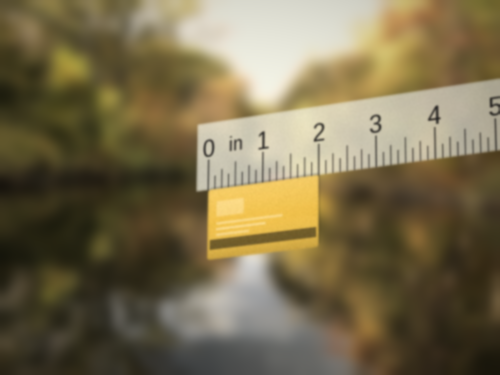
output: 2 in
